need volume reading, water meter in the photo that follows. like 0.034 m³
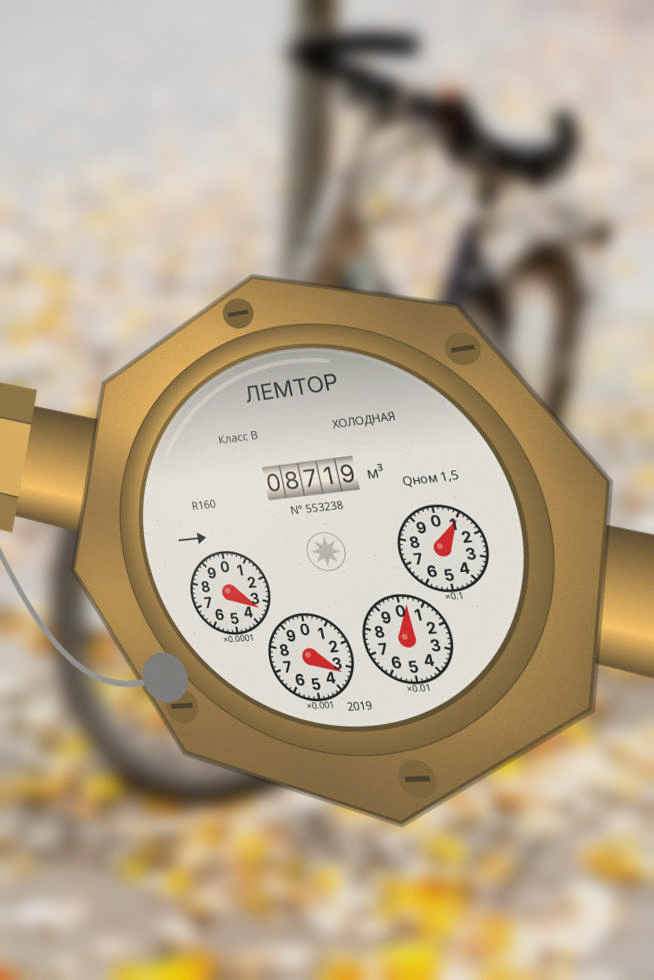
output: 8719.1033 m³
